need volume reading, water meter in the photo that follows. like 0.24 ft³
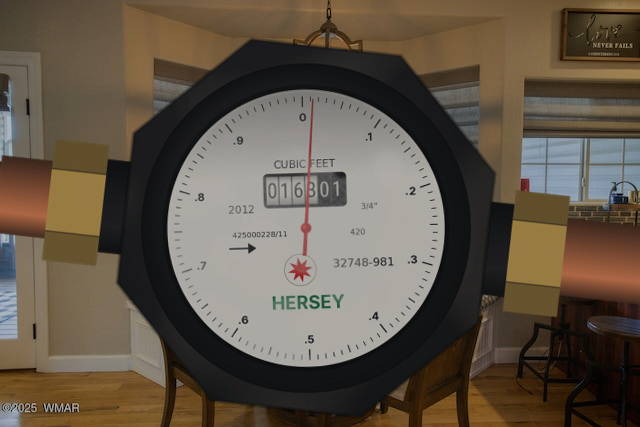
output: 16301.01 ft³
